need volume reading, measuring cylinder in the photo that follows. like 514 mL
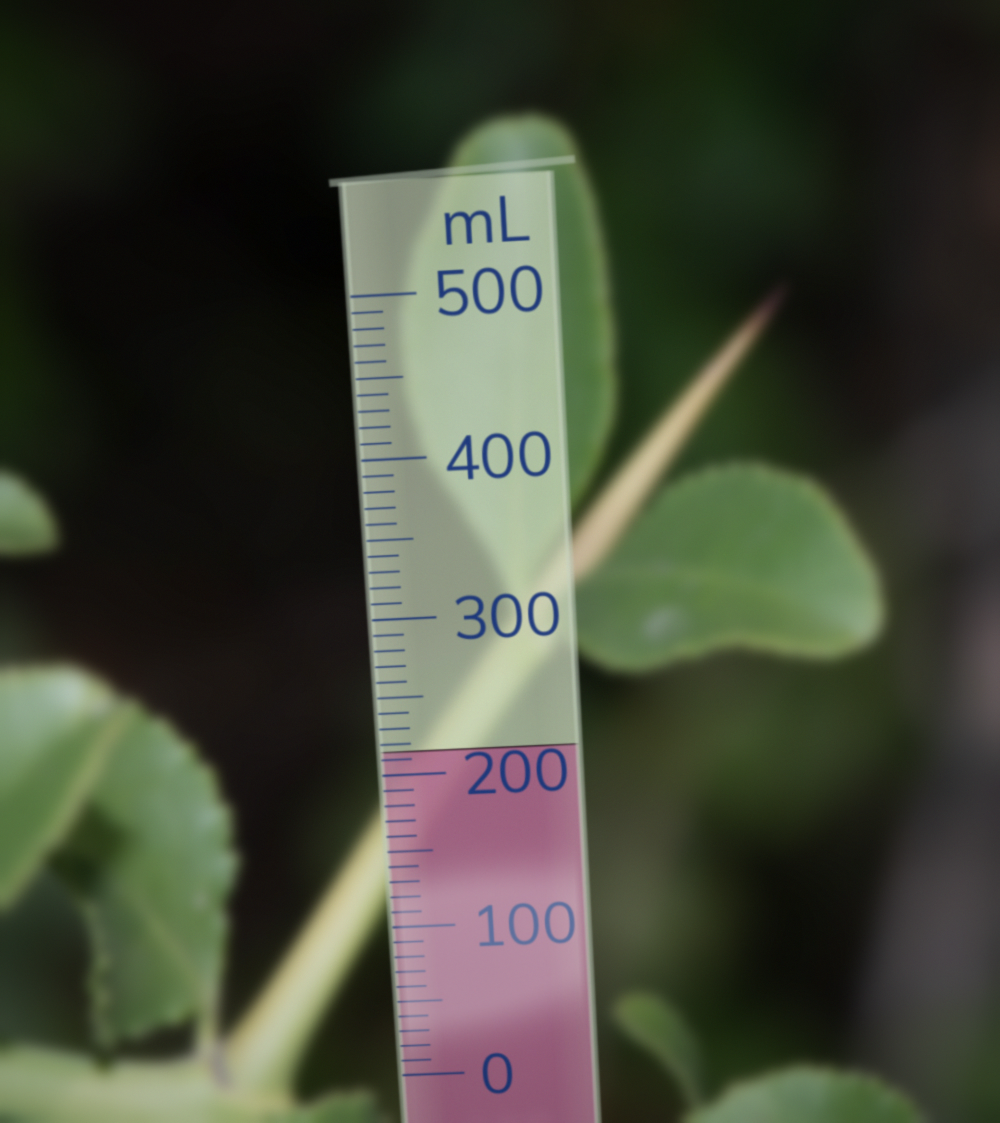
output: 215 mL
